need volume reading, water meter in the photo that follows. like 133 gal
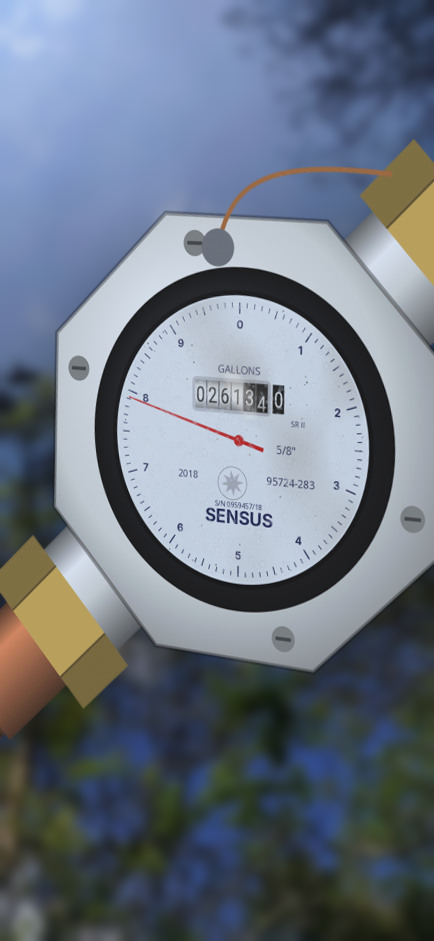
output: 261337.9 gal
